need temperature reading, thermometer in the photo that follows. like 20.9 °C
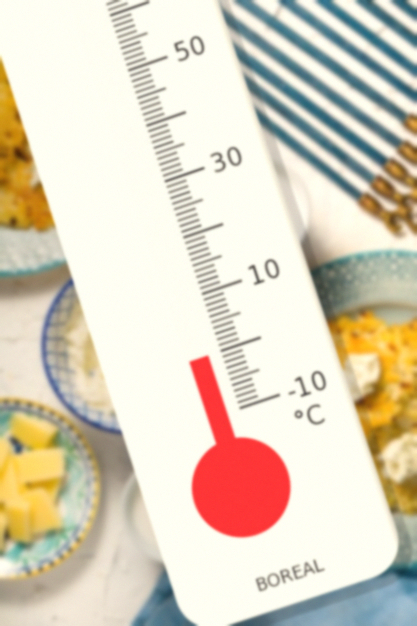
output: 0 °C
